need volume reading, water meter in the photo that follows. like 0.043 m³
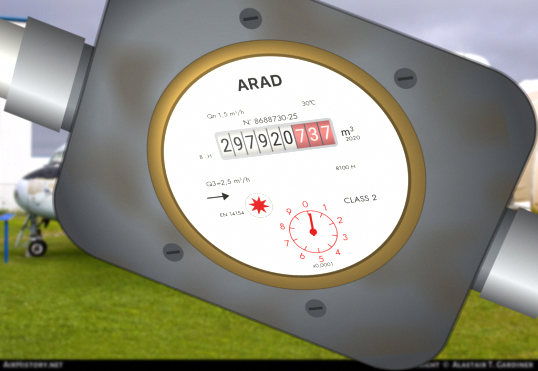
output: 297920.7370 m³
